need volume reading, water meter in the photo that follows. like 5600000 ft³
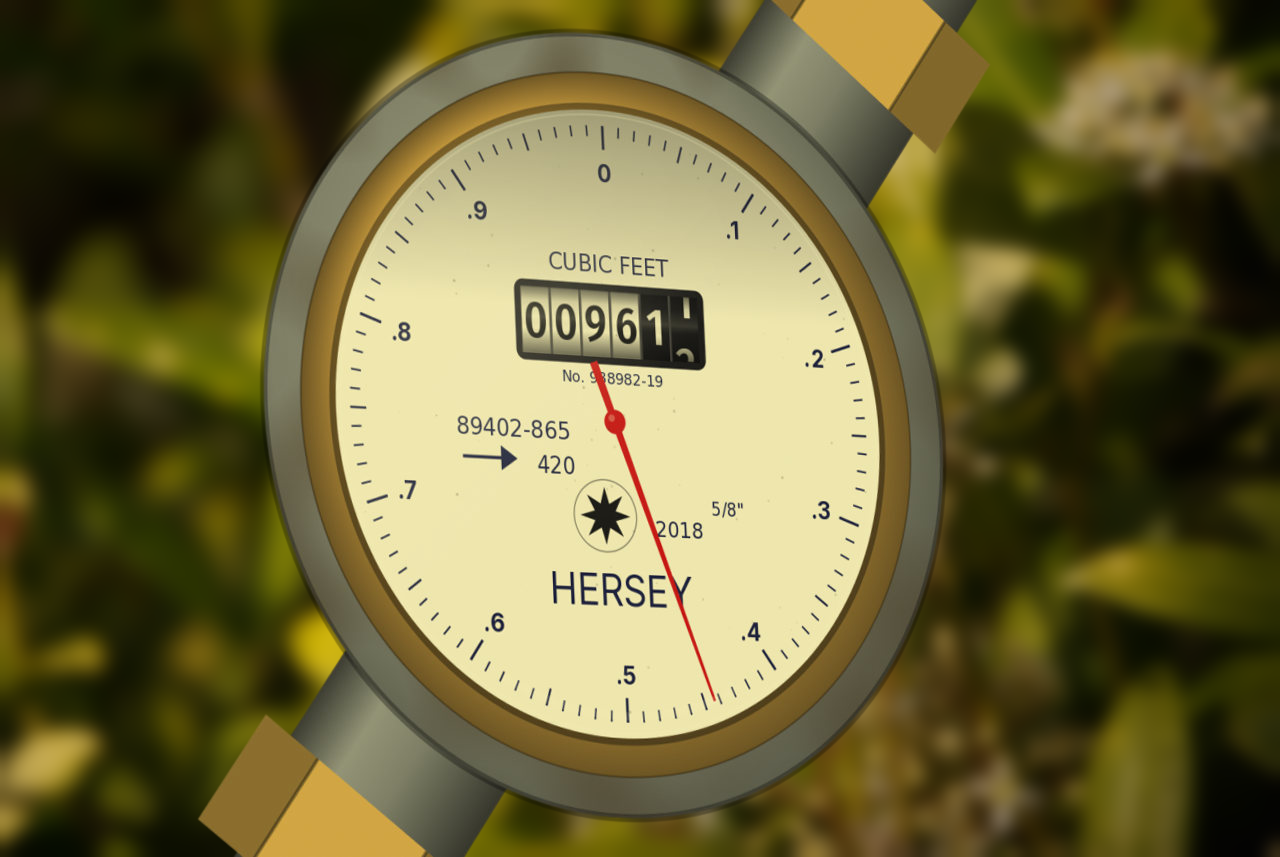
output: 9611.44 ft³
